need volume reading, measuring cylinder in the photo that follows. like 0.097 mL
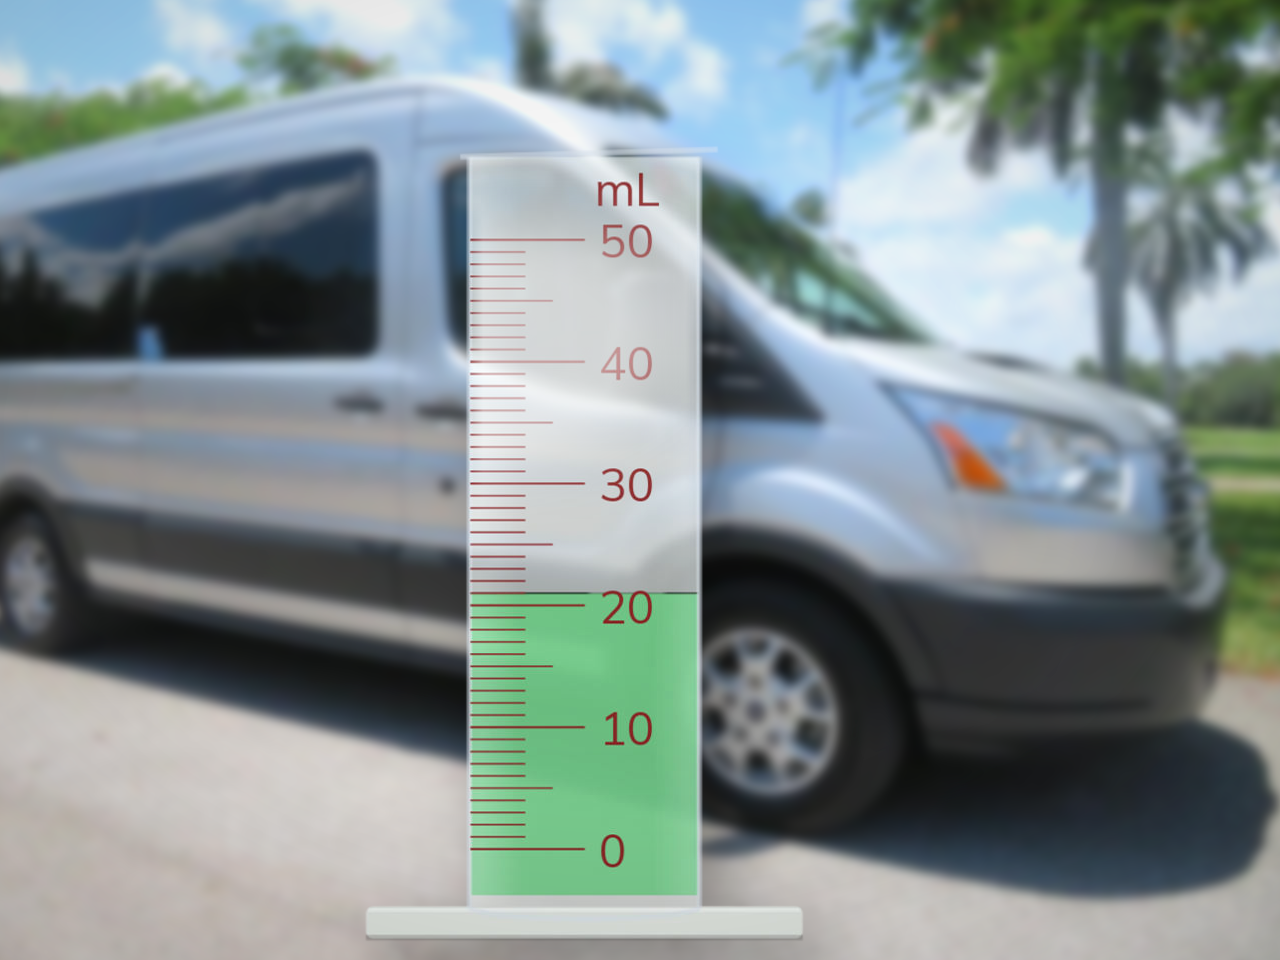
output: 21 mL
